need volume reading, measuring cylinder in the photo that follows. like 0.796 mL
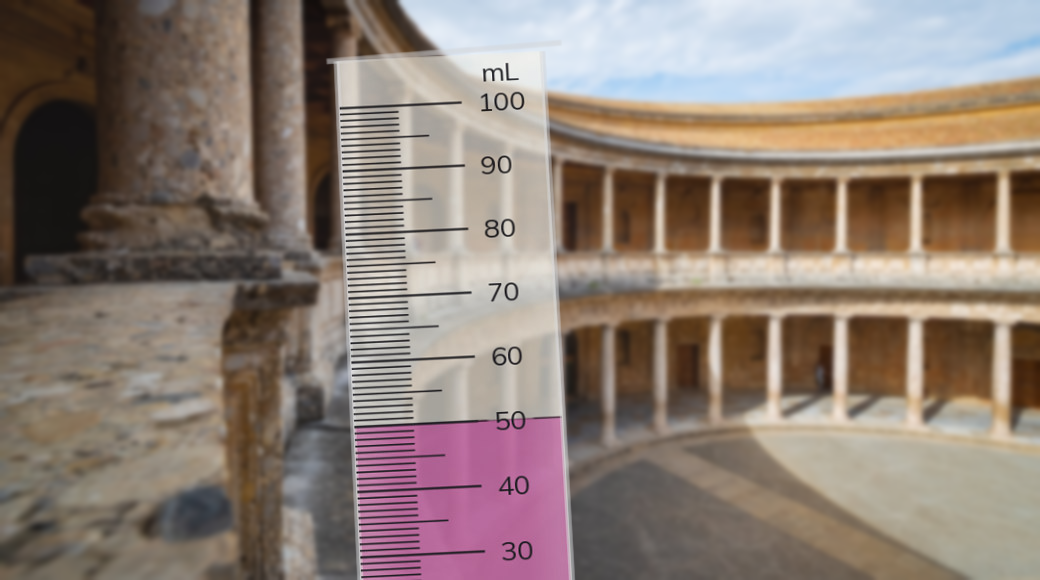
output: 50 mL
